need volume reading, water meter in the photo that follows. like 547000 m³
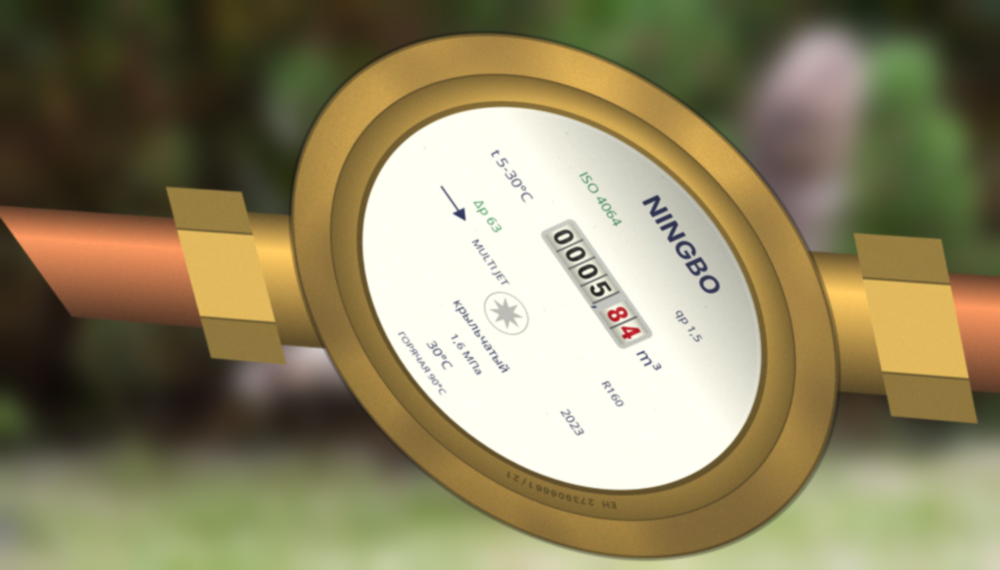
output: 5.84 m³
